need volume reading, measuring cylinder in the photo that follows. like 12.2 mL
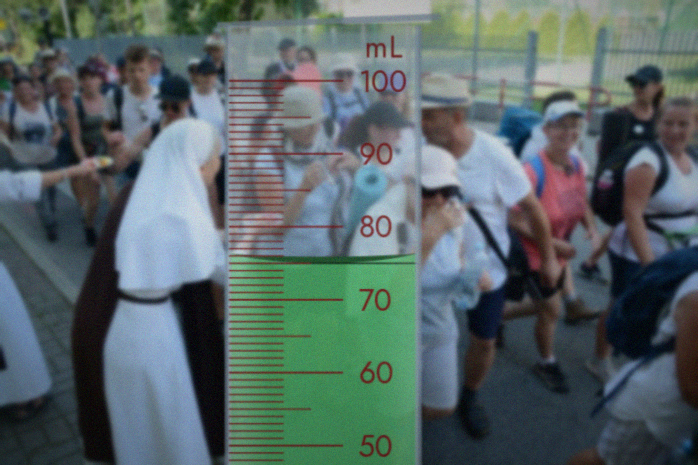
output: 75 mL
